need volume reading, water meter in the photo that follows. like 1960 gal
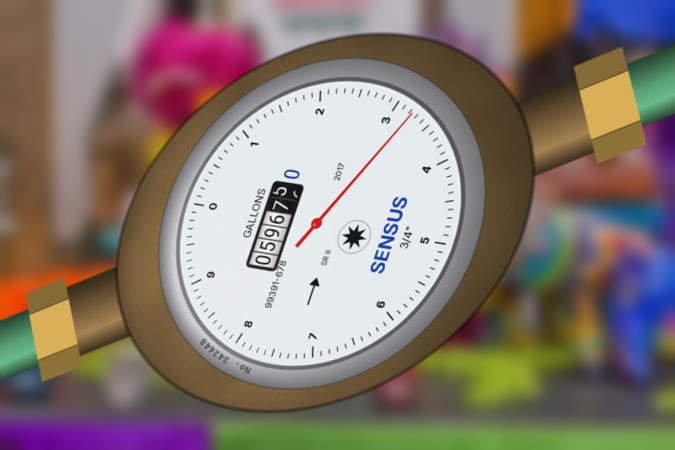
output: 596753.2 gal
